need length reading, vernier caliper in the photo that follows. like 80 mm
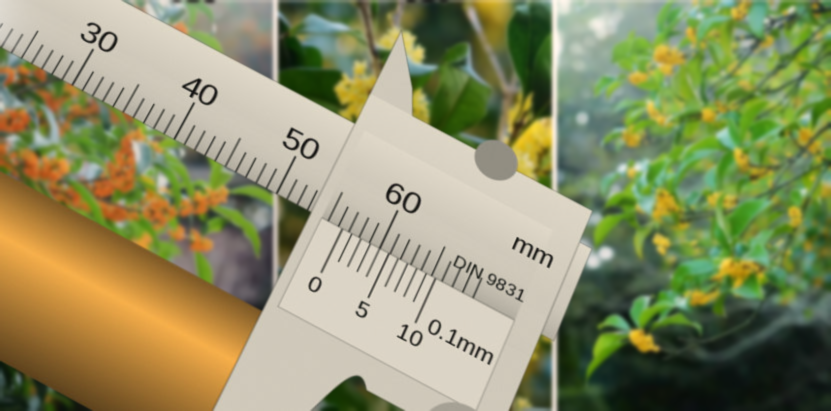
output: 56.4 mm
